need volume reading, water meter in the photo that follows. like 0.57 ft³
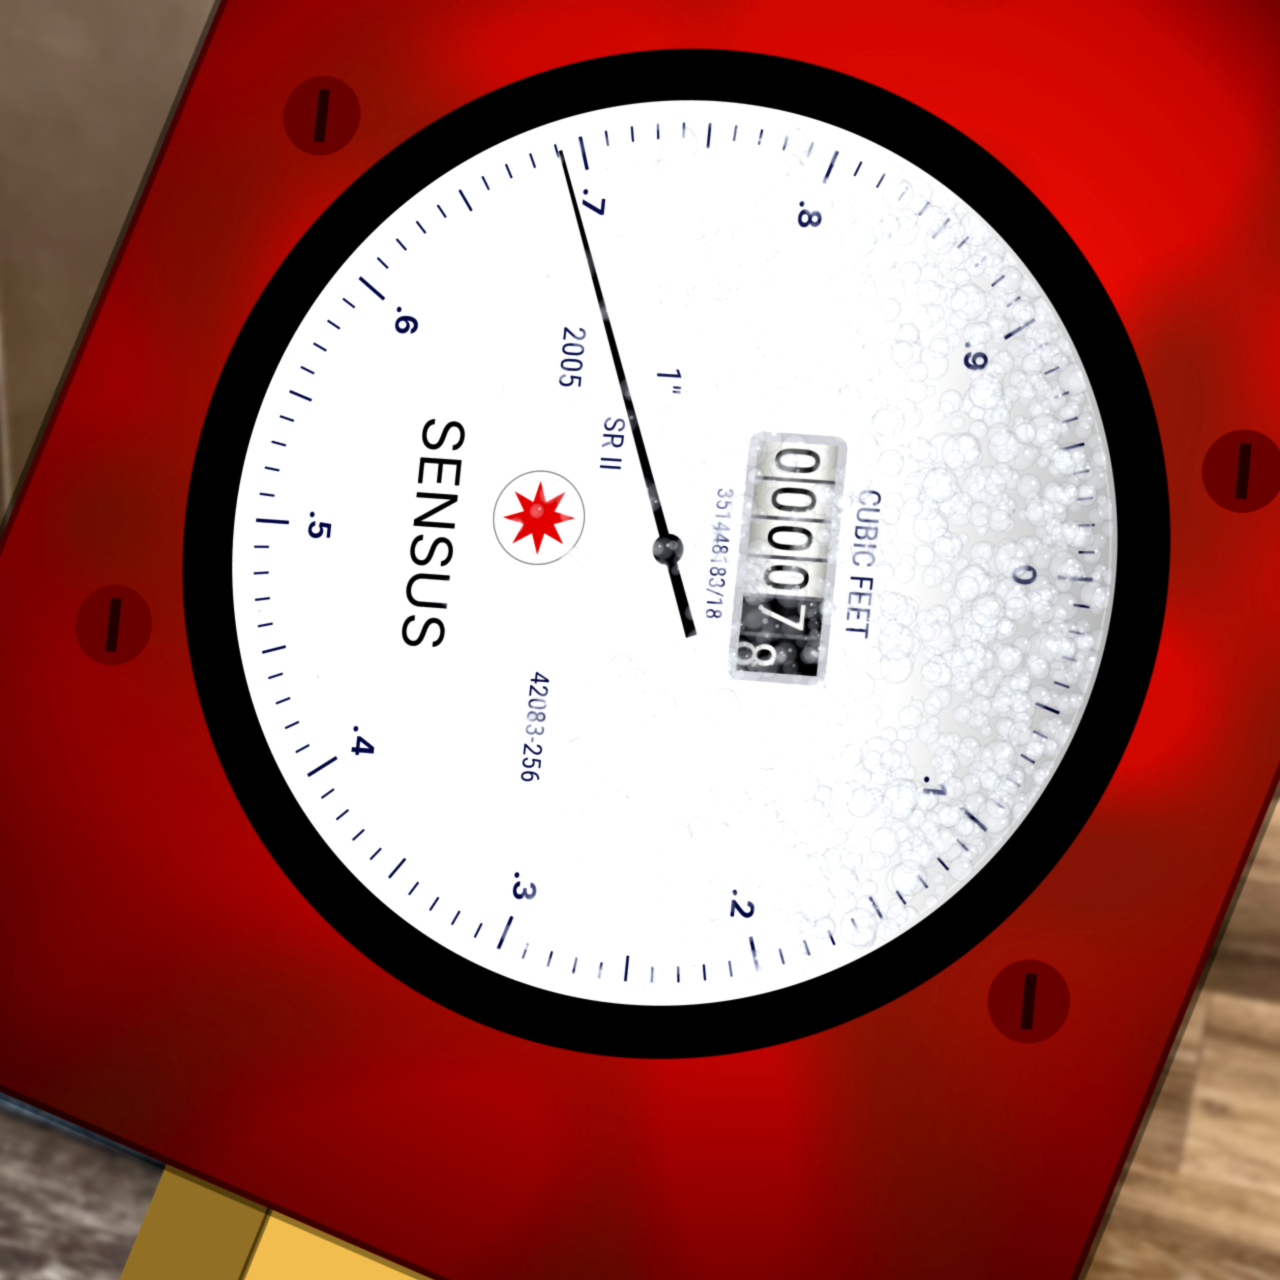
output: 77.69 ft³
